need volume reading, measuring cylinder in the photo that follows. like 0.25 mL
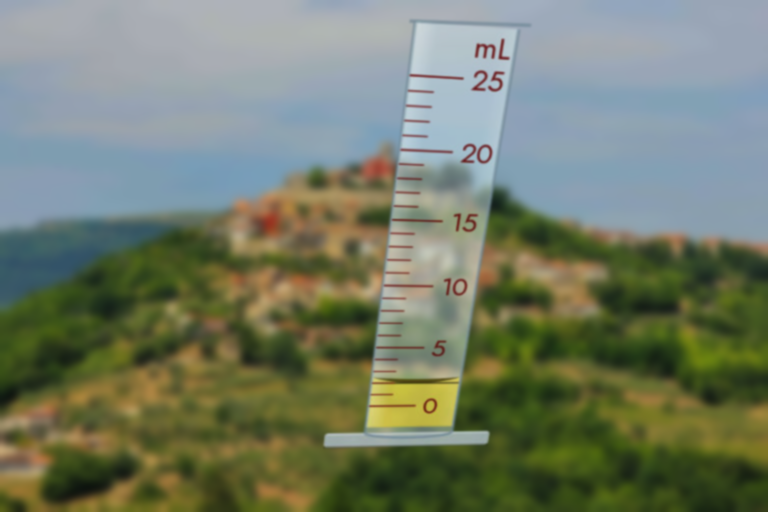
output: 2 mL
